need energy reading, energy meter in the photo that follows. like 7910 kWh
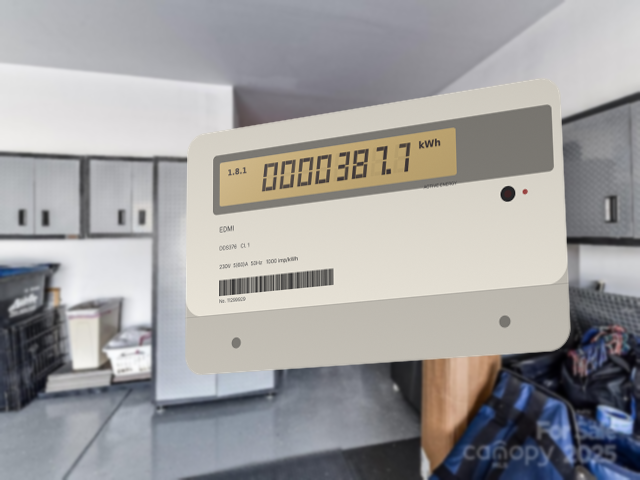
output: 387.7 kWh
